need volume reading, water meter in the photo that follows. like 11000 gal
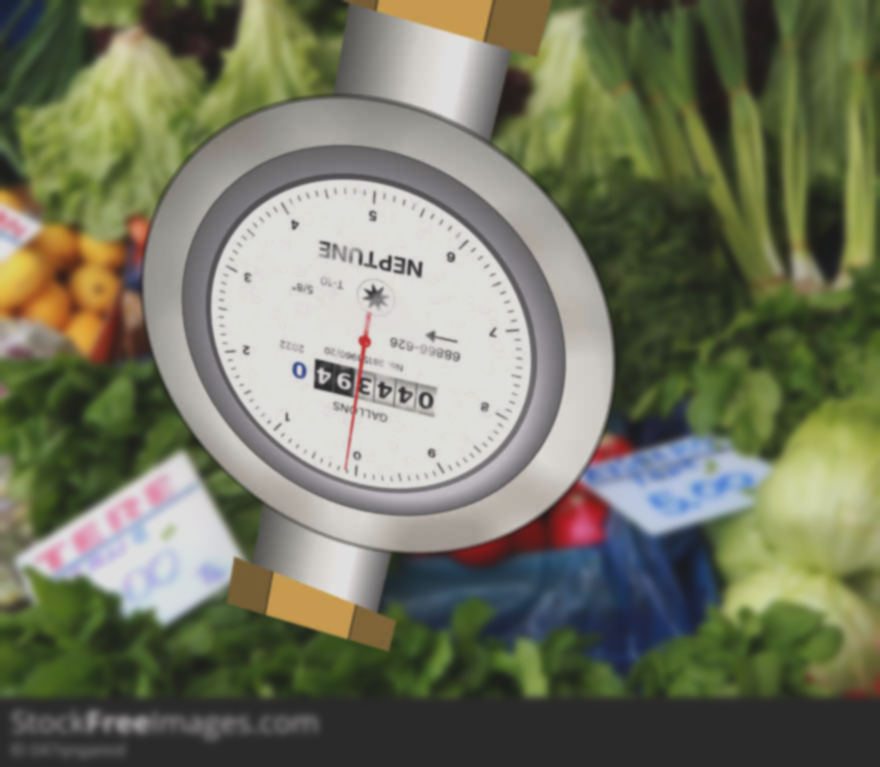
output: 443940.1 gal
